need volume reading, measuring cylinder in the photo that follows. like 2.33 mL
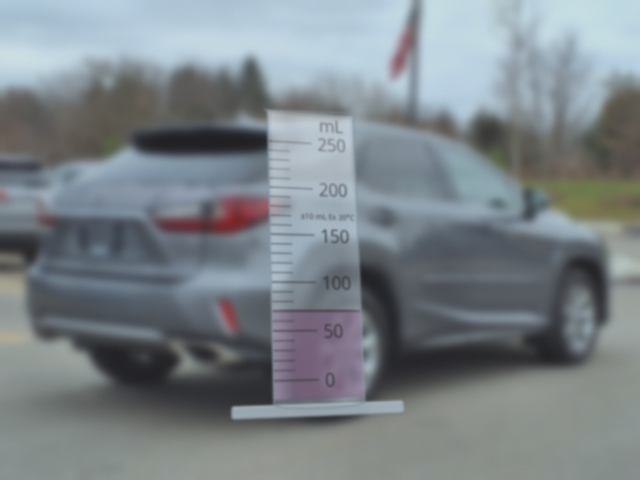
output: 70 mL
